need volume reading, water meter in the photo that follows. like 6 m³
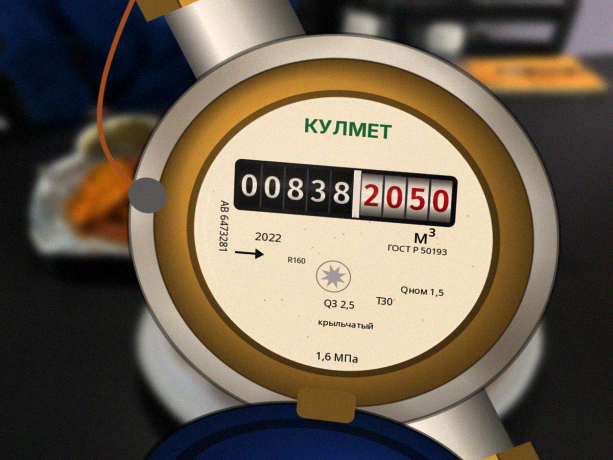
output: 838.2050 m³
